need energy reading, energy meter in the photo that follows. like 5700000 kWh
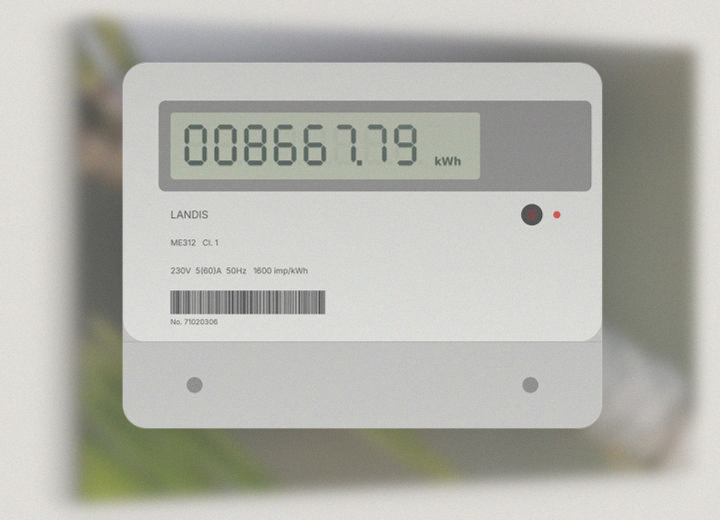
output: 8667.79 kWh
